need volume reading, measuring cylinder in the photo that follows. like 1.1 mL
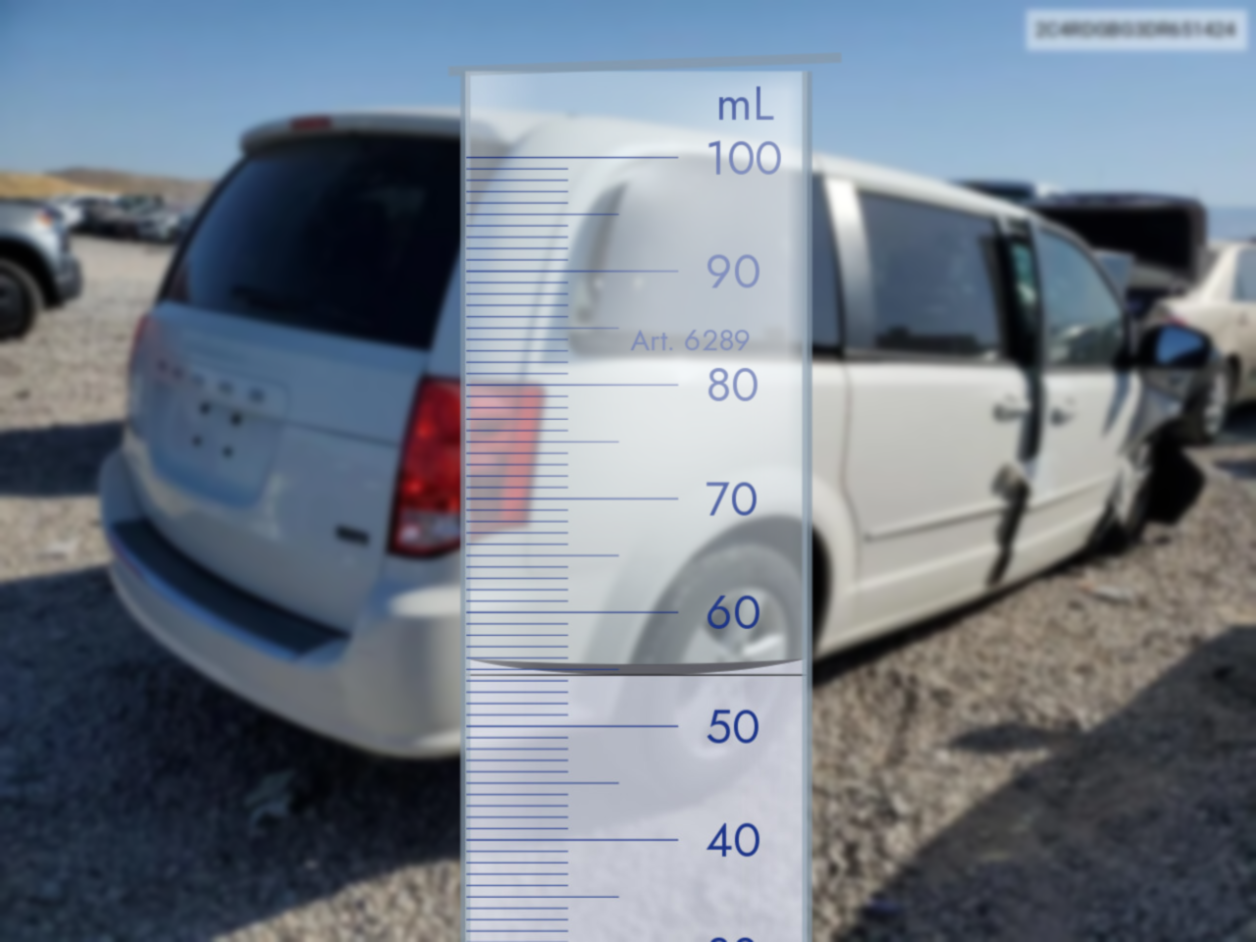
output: 54.5 mL
